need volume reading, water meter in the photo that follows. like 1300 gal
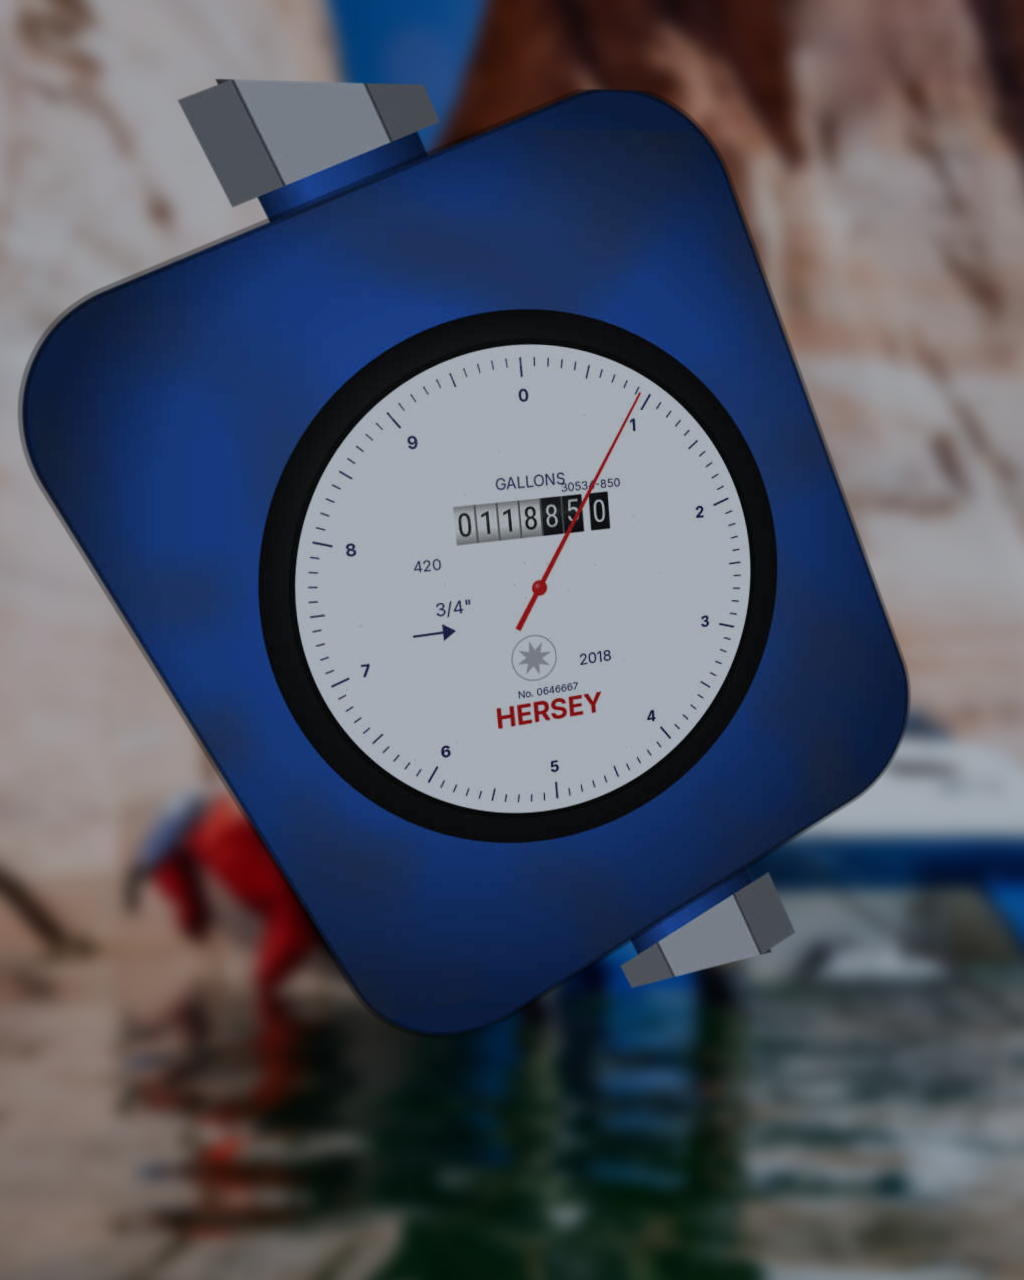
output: 118850.9 gal
